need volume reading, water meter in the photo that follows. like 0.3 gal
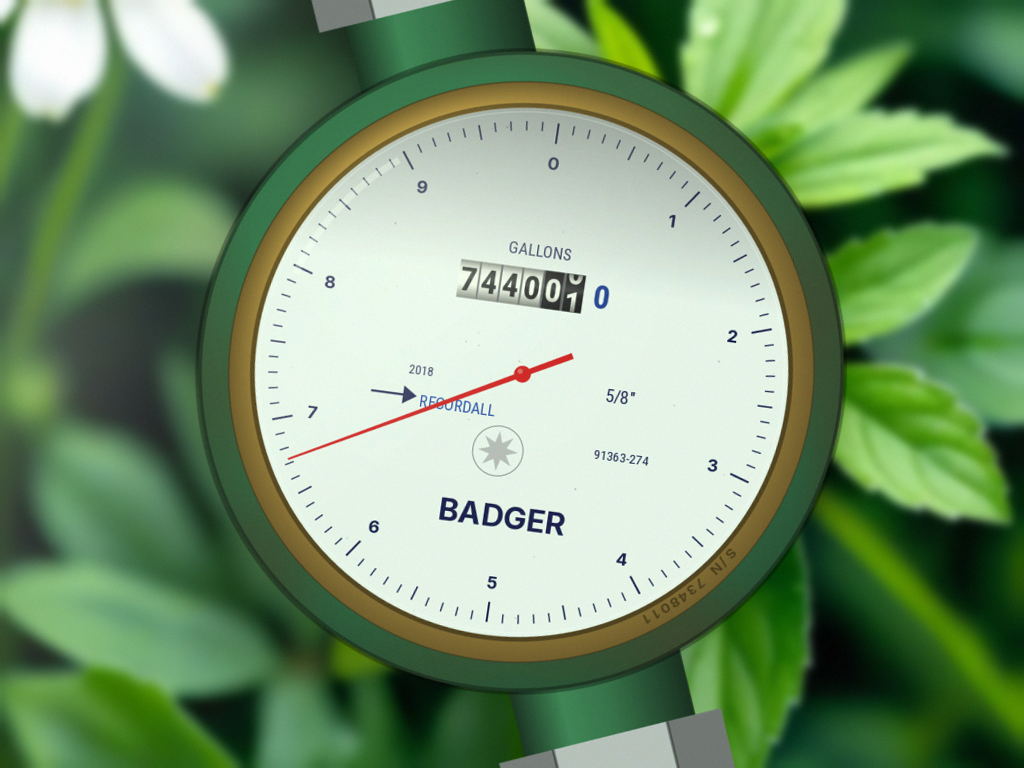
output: 7440006.7 gal
